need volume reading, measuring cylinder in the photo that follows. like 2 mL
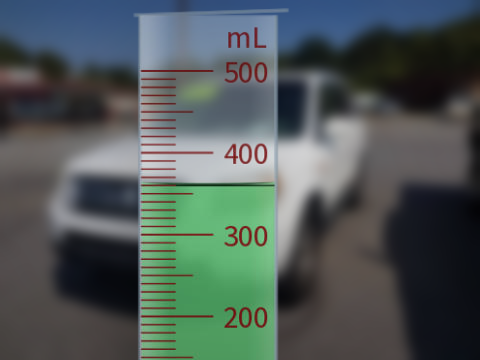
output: 360 mL
